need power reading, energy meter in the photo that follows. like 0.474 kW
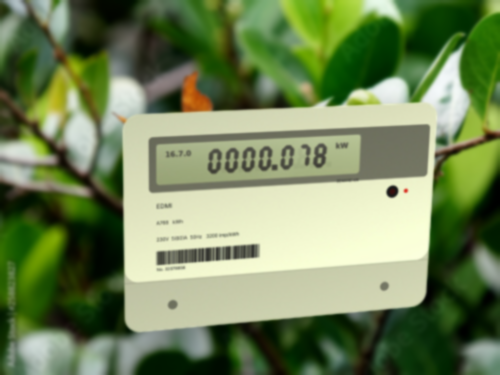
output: 0.078 kW
